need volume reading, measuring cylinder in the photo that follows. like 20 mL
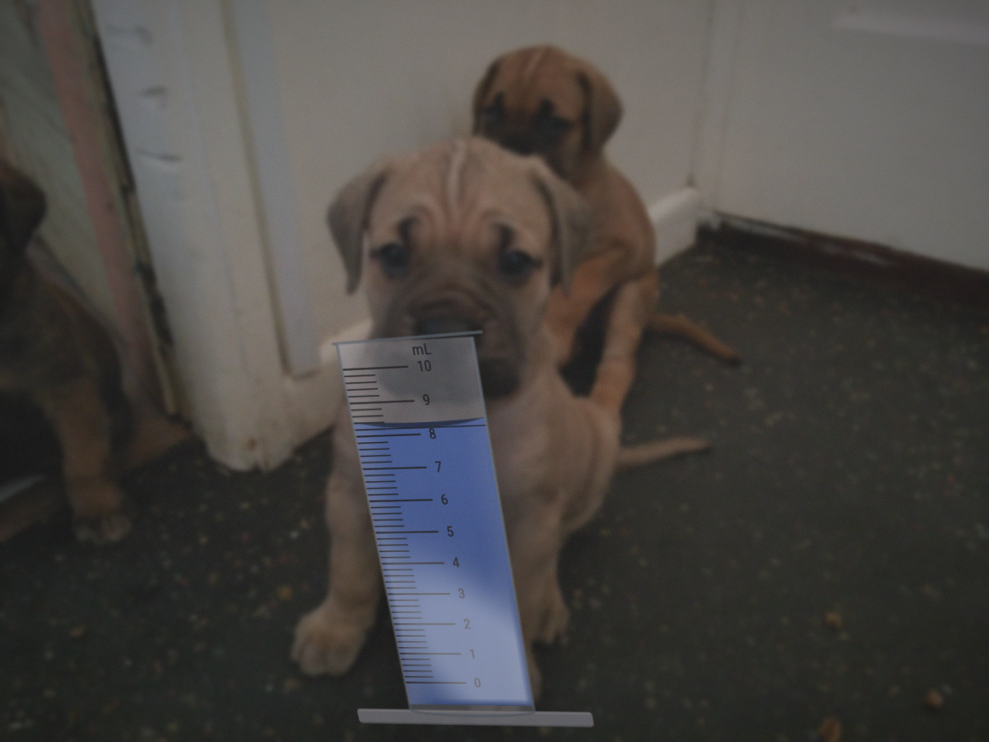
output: 8.2 mL
